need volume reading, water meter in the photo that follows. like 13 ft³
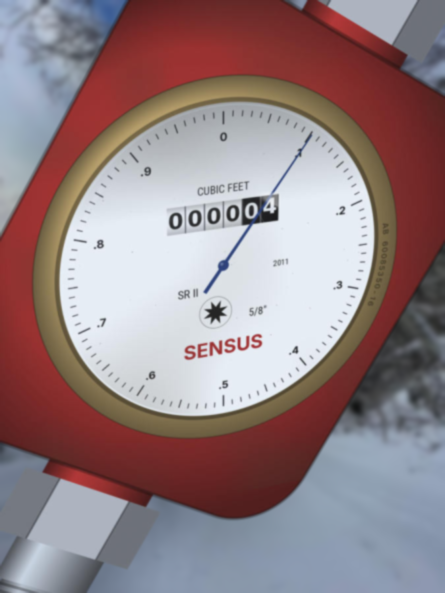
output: 4.10 ft³
